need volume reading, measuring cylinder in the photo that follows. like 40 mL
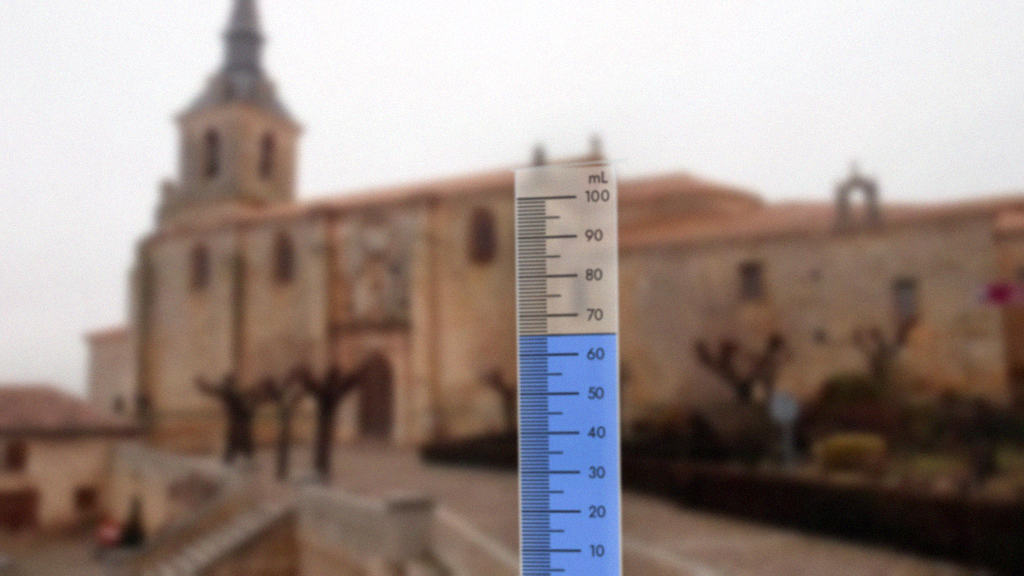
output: 65 mL
